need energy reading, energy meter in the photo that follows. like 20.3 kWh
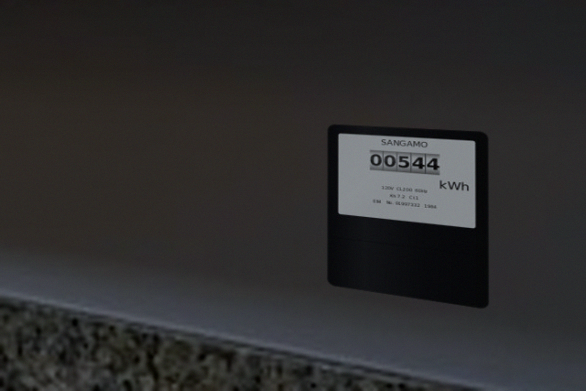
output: 544 kWh
